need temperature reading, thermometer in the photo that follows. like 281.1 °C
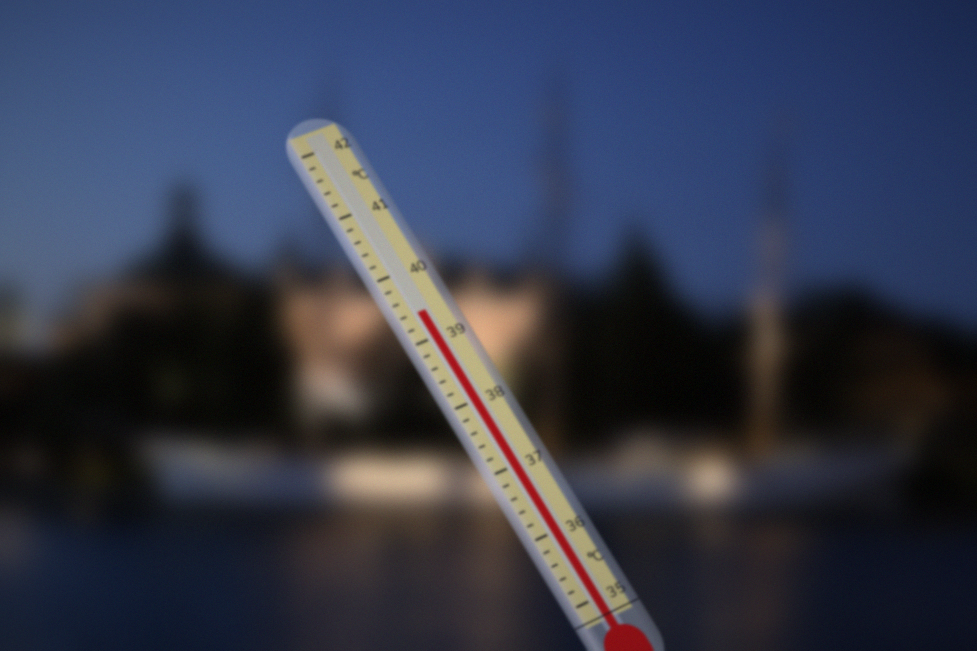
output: 39.4 °C
